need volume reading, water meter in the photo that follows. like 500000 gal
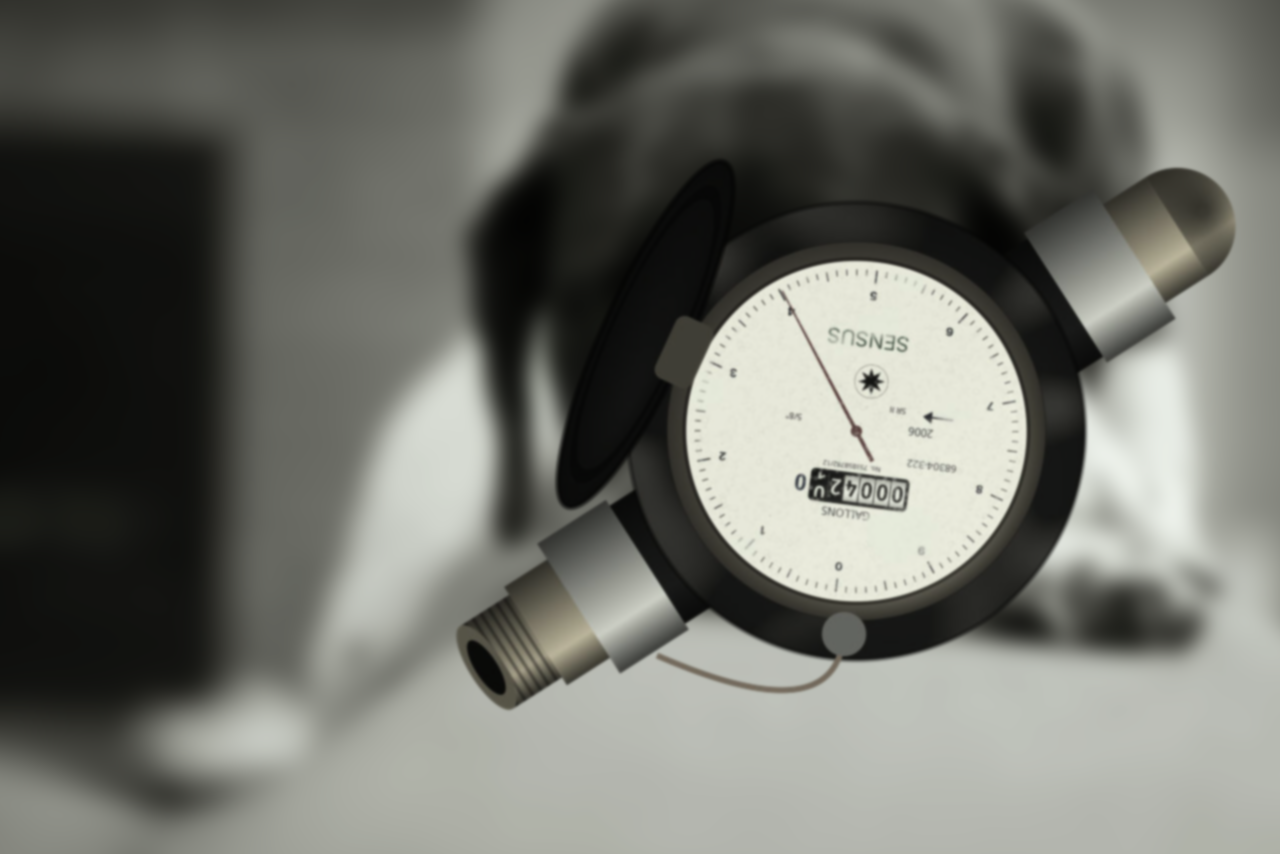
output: 4204.0 gal
